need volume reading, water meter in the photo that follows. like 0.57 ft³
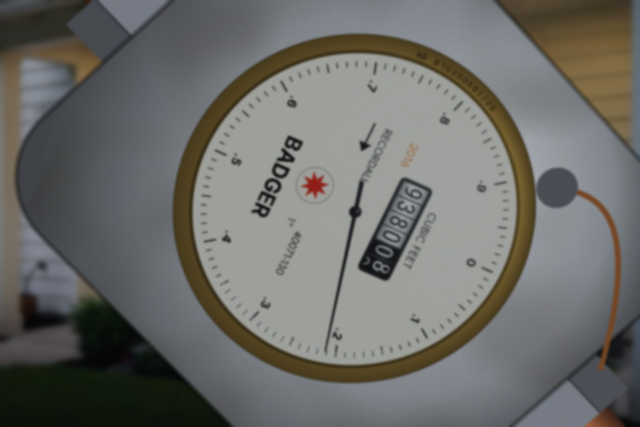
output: 938008.21 ft³
